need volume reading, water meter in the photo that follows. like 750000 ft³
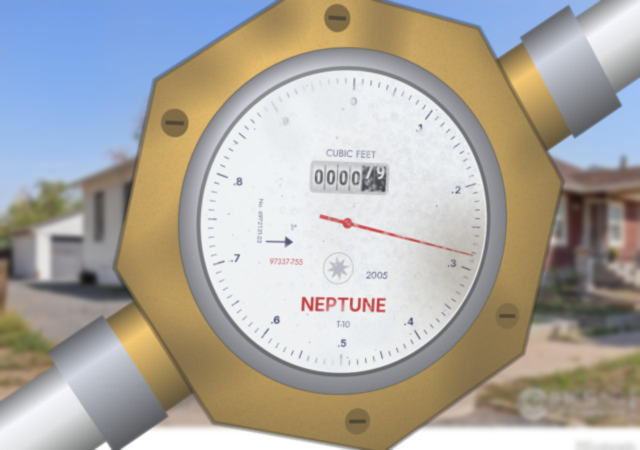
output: 79.28 ft³
